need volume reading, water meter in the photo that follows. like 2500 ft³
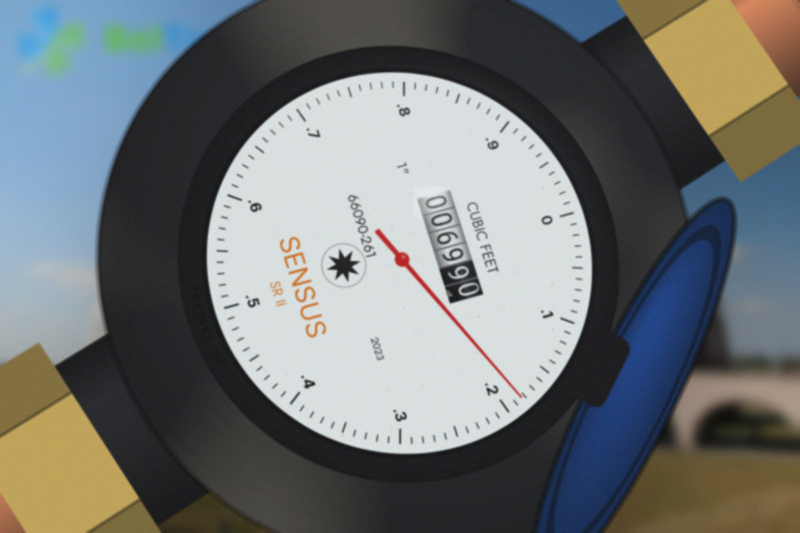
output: 6990.18 ft³
